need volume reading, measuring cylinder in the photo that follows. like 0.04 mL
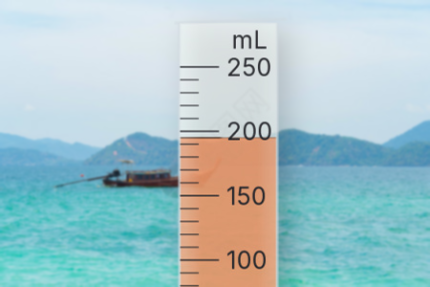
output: 195 mL
